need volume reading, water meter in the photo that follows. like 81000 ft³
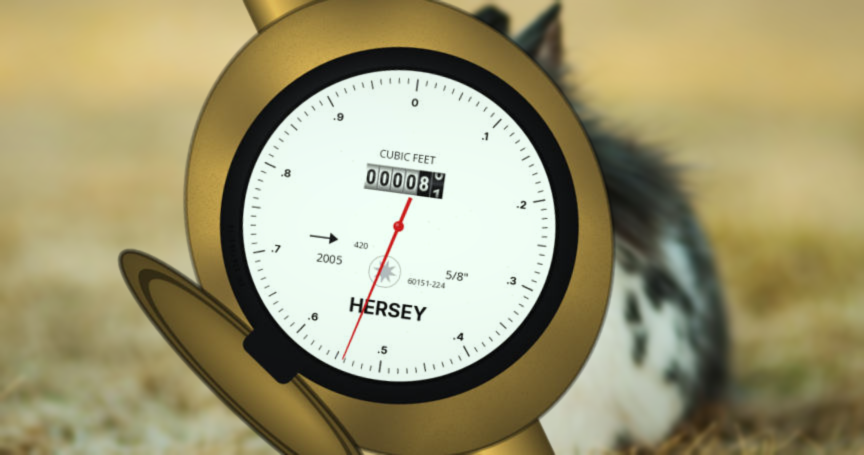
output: 80.54 ft³
